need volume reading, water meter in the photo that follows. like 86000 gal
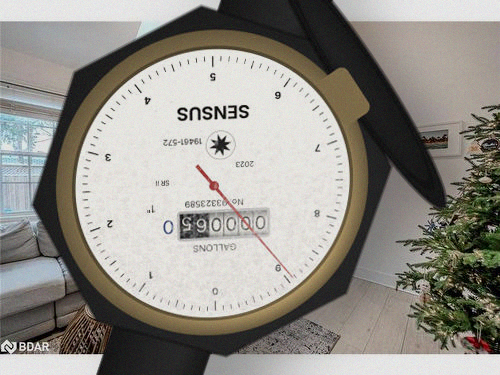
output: 648.9 gal
